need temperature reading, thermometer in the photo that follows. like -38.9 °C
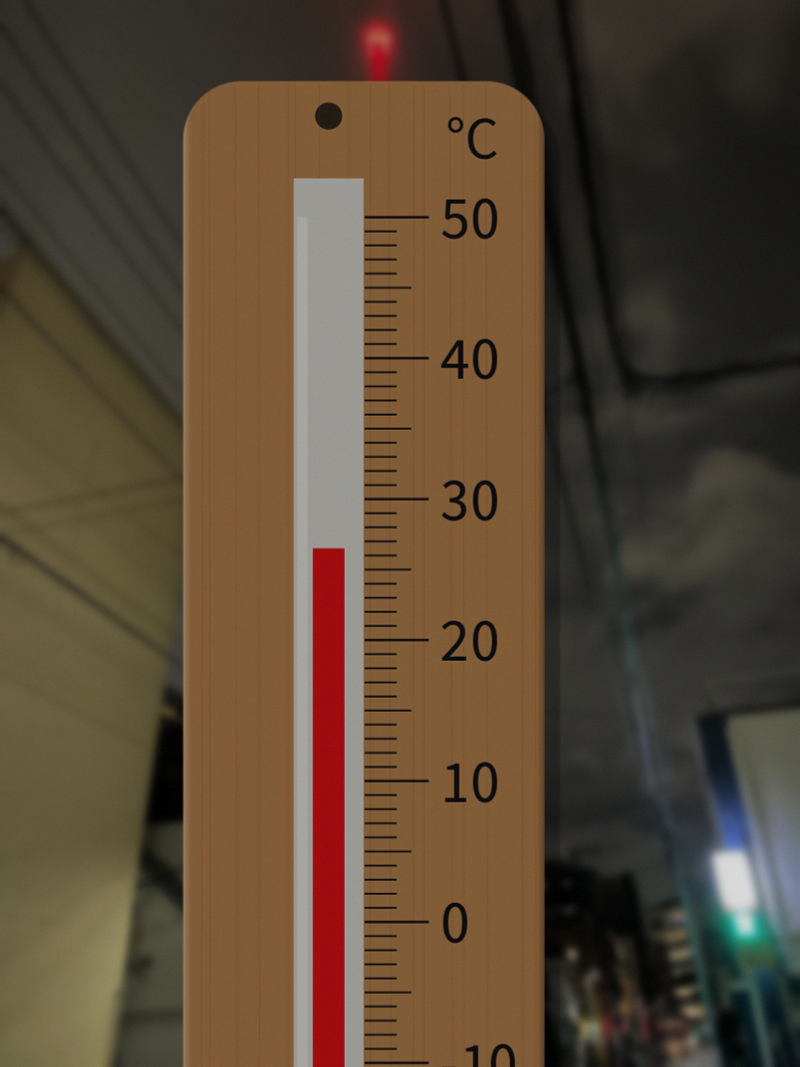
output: 26.5 °C
